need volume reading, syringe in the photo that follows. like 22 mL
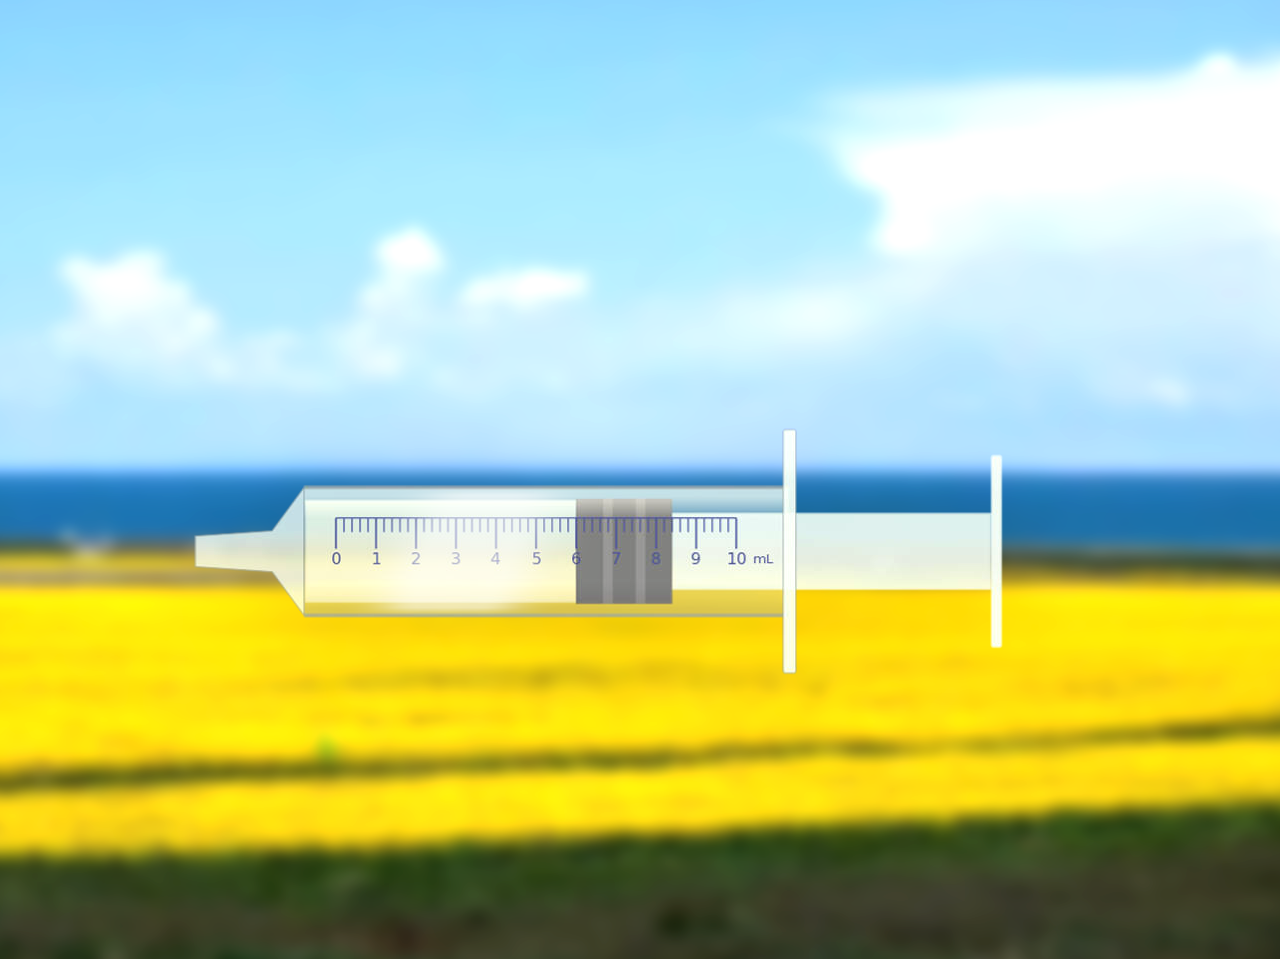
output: 6 mL
